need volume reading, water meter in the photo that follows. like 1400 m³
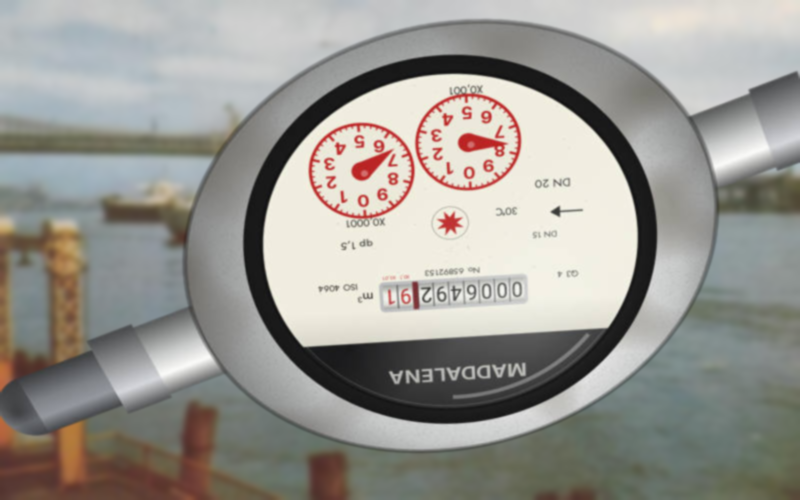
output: 6492.9176 m³
